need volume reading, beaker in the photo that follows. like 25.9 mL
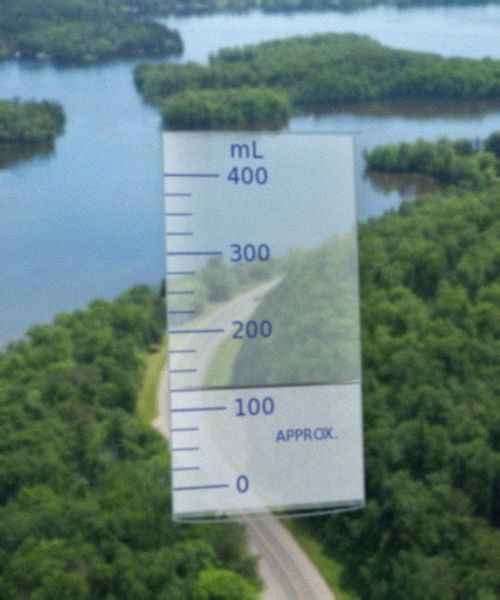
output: 125 mL
